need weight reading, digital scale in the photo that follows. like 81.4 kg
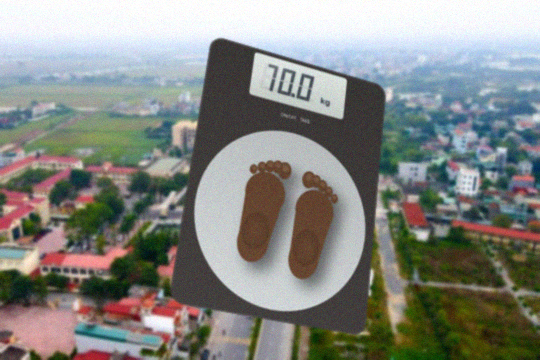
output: 70.0 kg
